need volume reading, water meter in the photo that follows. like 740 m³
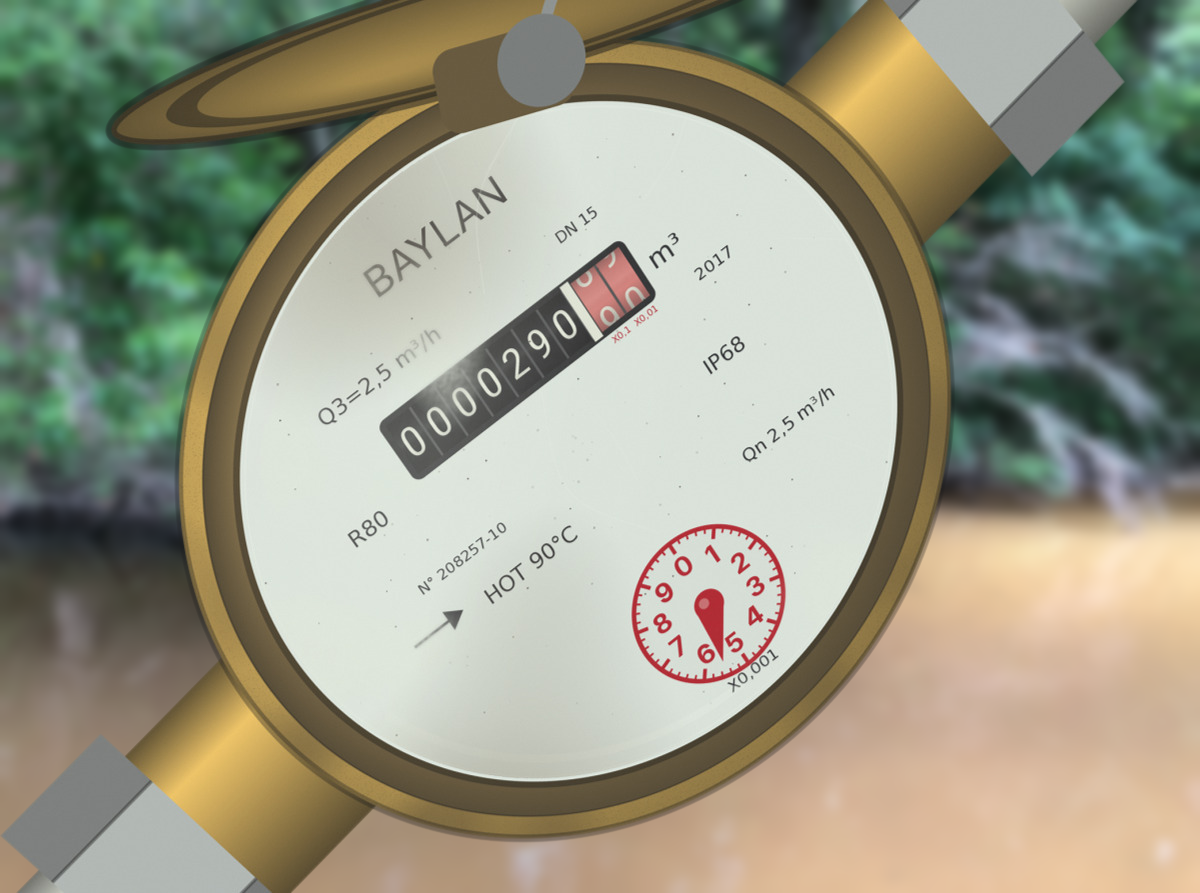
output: 290.895 m³
